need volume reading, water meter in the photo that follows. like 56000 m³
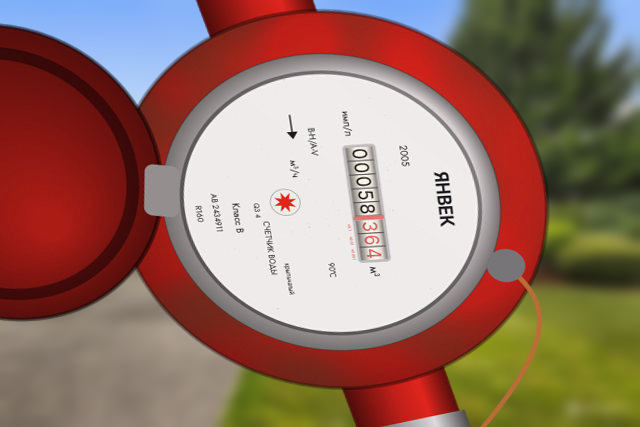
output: 58.364 m³
